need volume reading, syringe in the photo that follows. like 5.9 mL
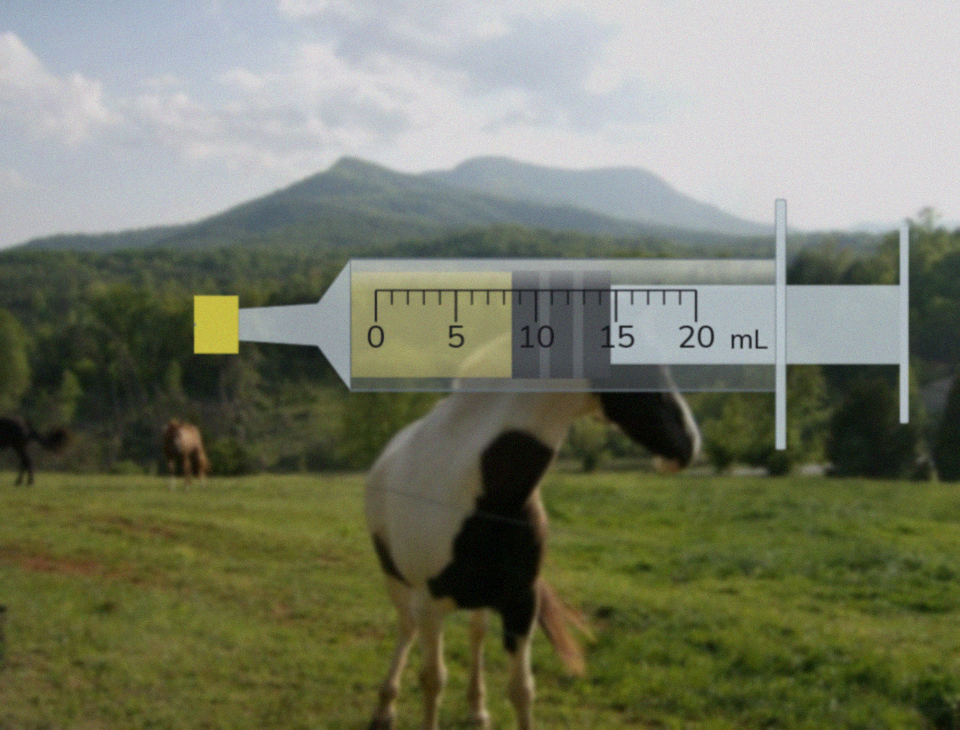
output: 8.5 mL
